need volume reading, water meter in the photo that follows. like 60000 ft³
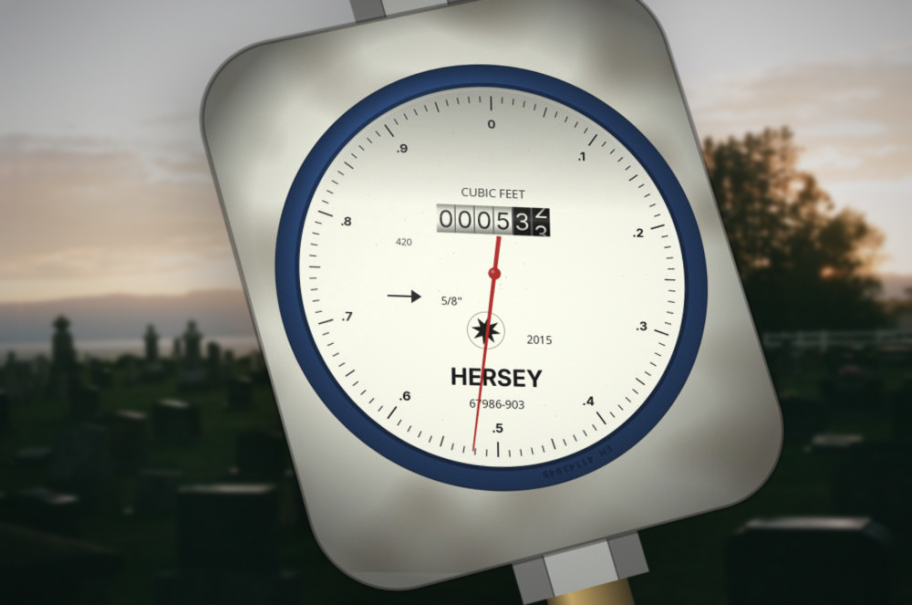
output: 532.52 ft³
